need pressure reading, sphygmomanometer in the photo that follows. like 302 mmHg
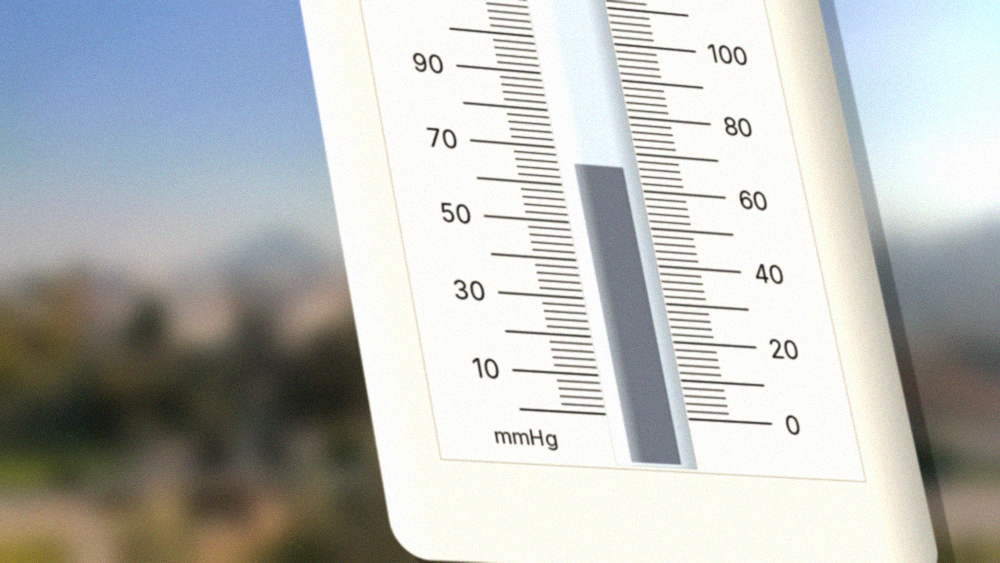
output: 66 mmHg
